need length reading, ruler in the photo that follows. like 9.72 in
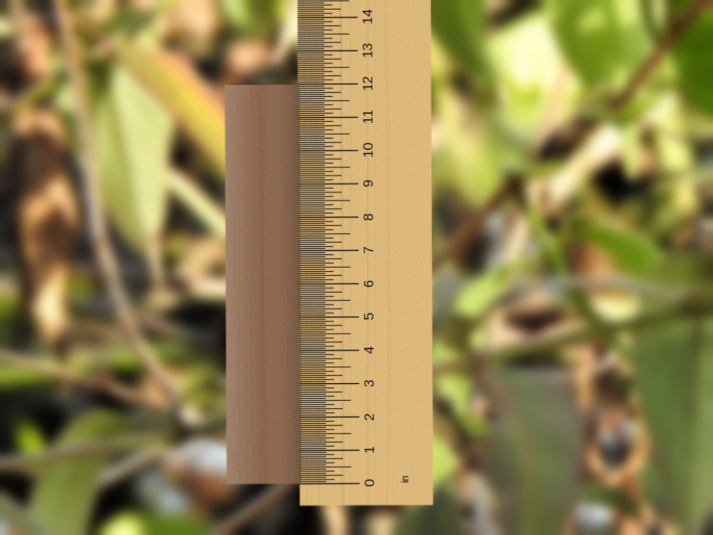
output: 12 in
